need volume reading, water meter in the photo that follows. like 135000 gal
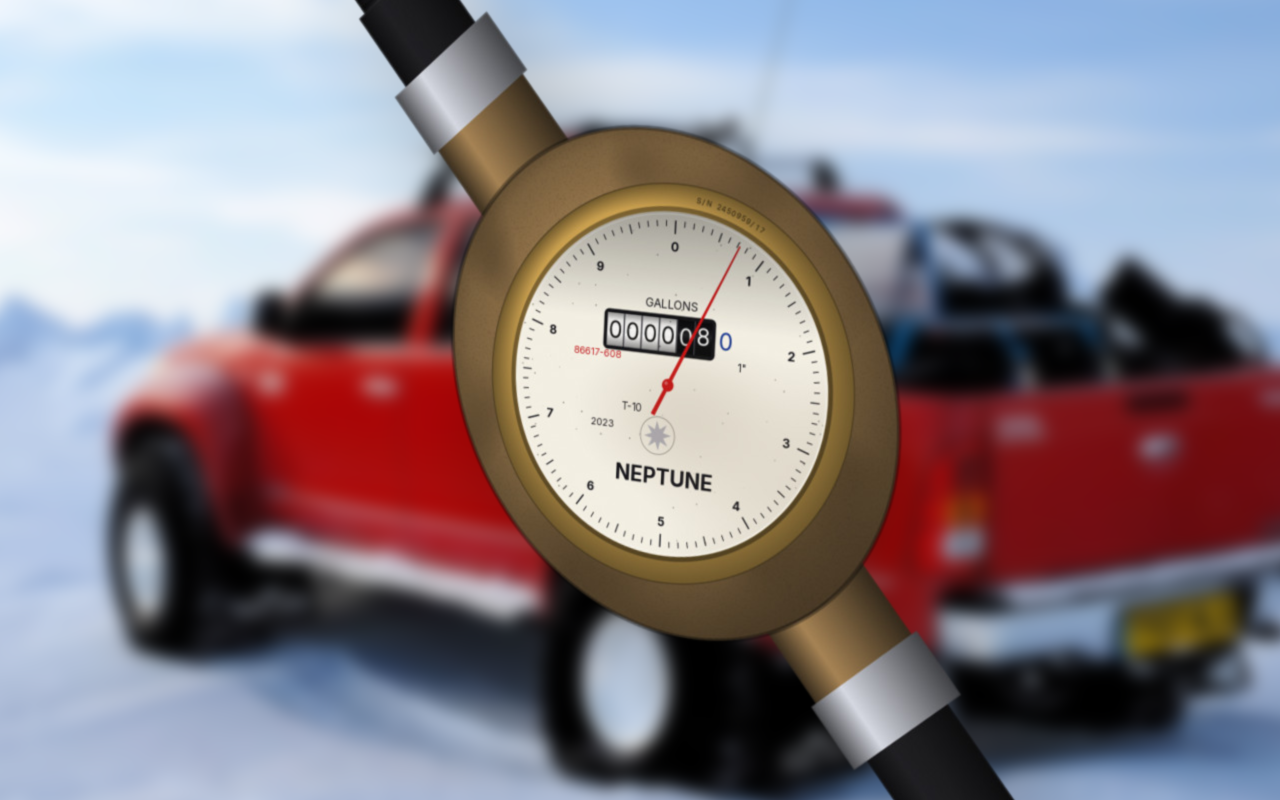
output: 80.7 gal
